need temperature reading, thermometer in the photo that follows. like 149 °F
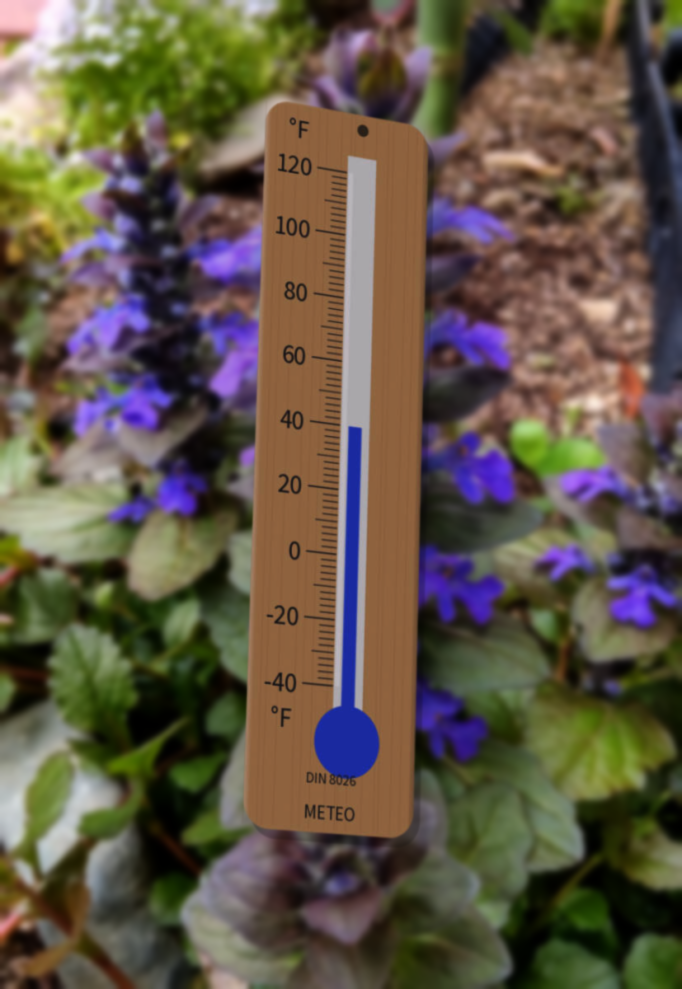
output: 40 °F
